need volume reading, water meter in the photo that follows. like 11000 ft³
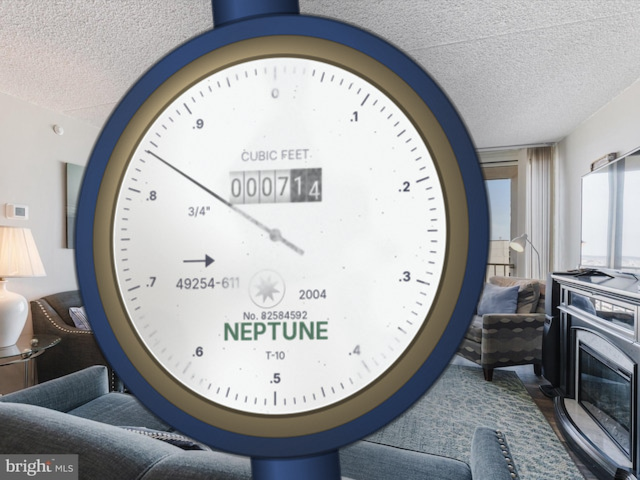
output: 713.84 ft³
